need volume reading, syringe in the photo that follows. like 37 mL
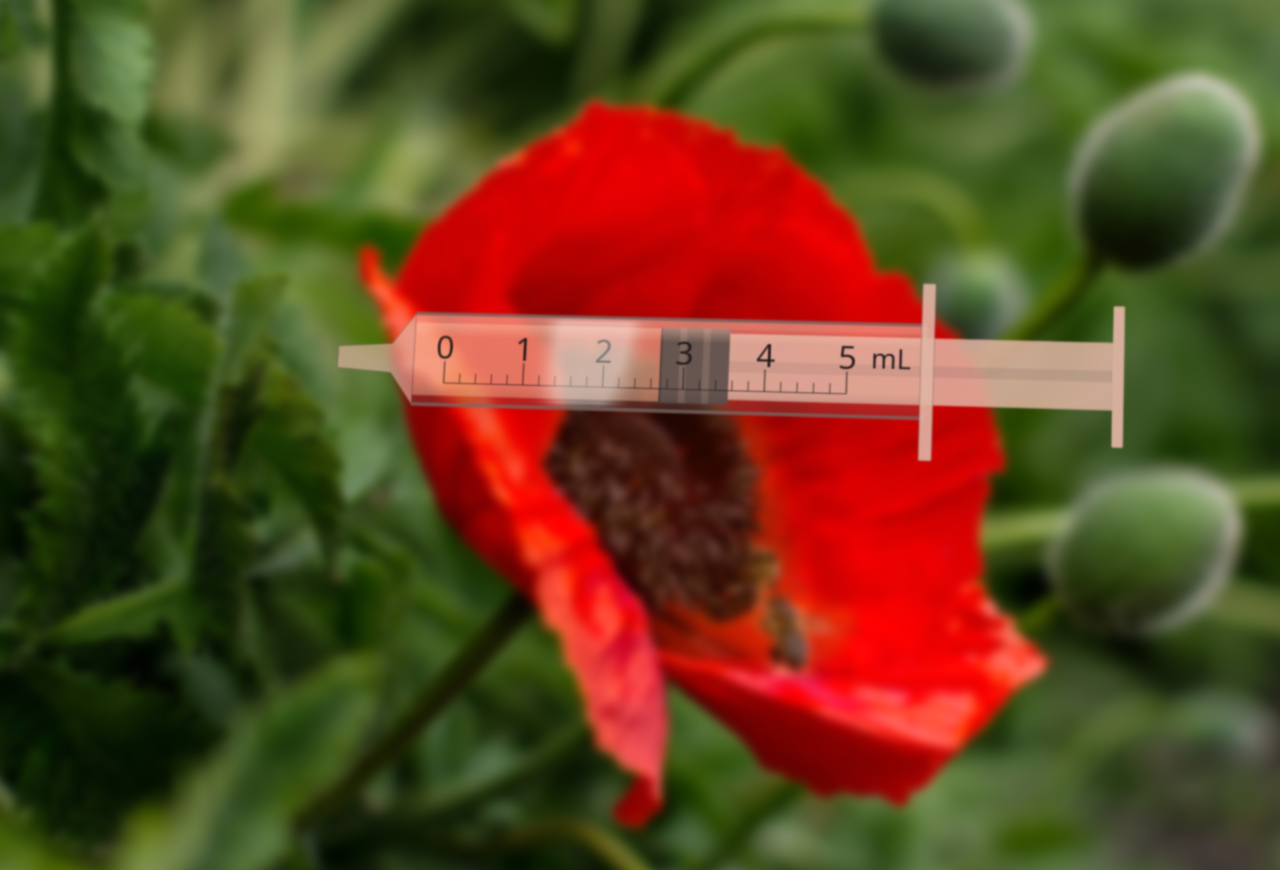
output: 2.7 mL
